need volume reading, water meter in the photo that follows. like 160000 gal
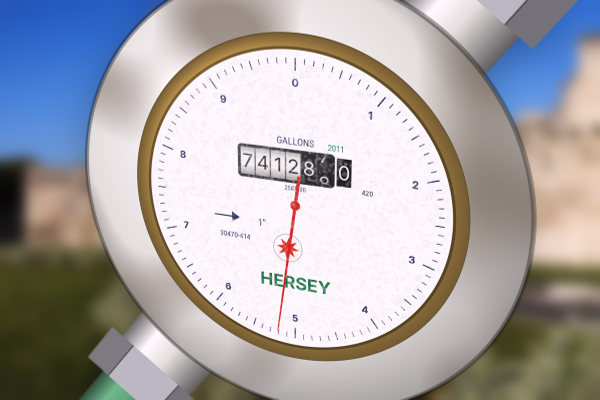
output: 7412875.2 gal
